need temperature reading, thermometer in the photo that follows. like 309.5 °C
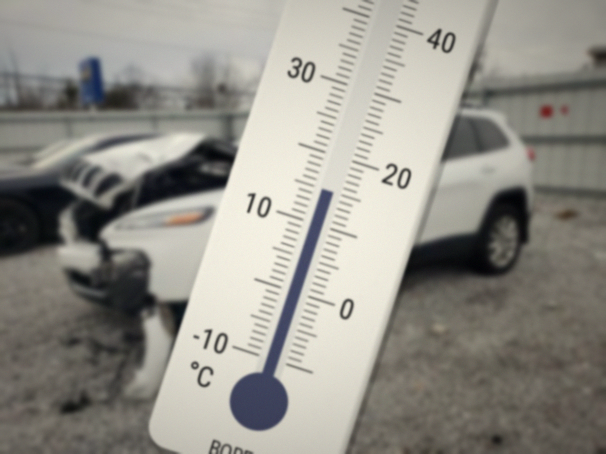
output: 15 °C
